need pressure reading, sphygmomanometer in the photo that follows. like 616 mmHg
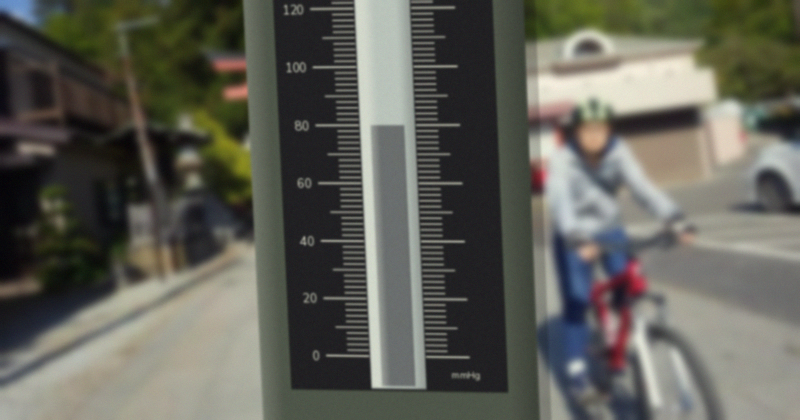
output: 80 mmHg
